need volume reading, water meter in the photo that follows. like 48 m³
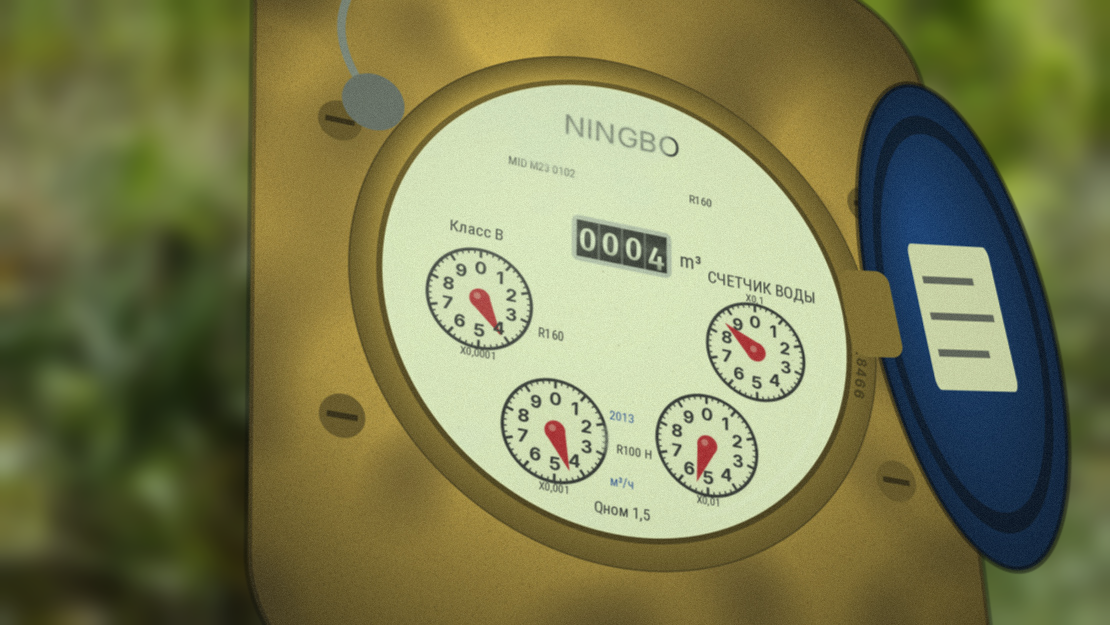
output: 3.8544 m³
